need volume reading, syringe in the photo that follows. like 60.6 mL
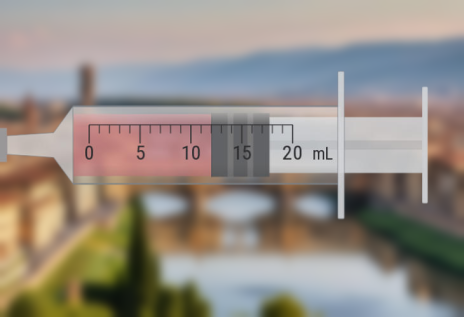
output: 12 mL
